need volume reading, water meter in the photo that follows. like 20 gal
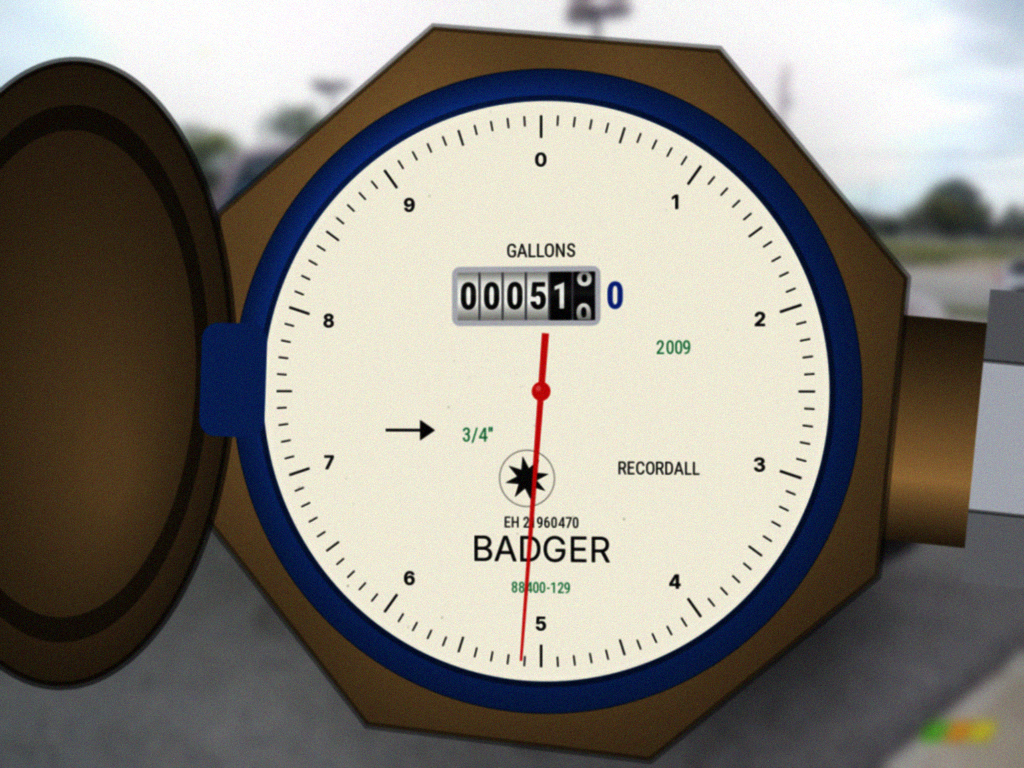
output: 5185.1 gal
